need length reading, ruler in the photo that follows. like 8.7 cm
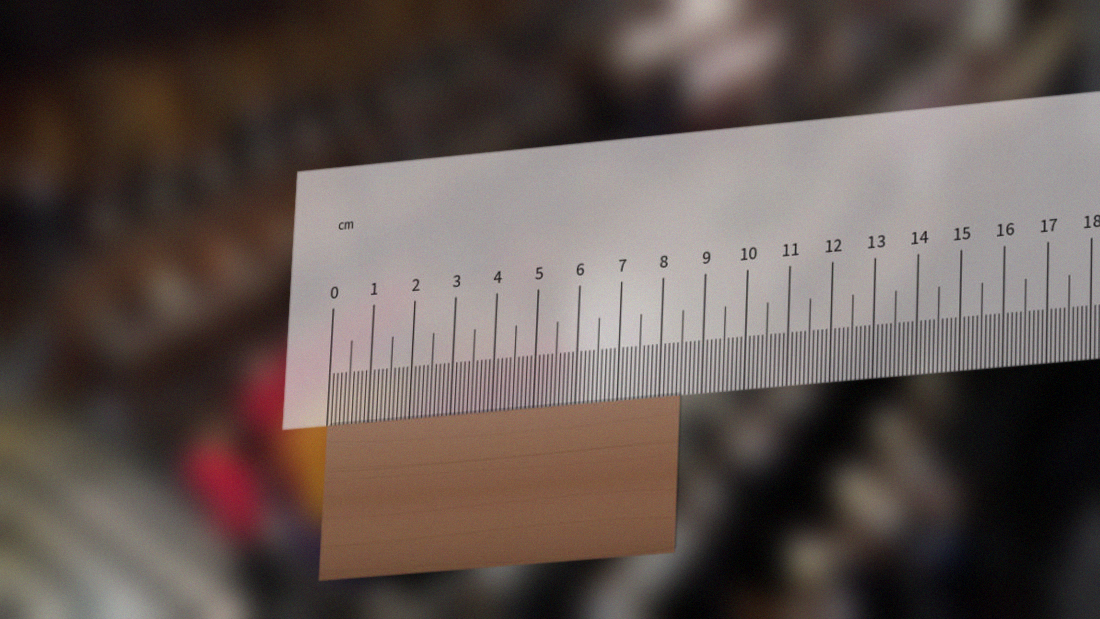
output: 8.5 cm
